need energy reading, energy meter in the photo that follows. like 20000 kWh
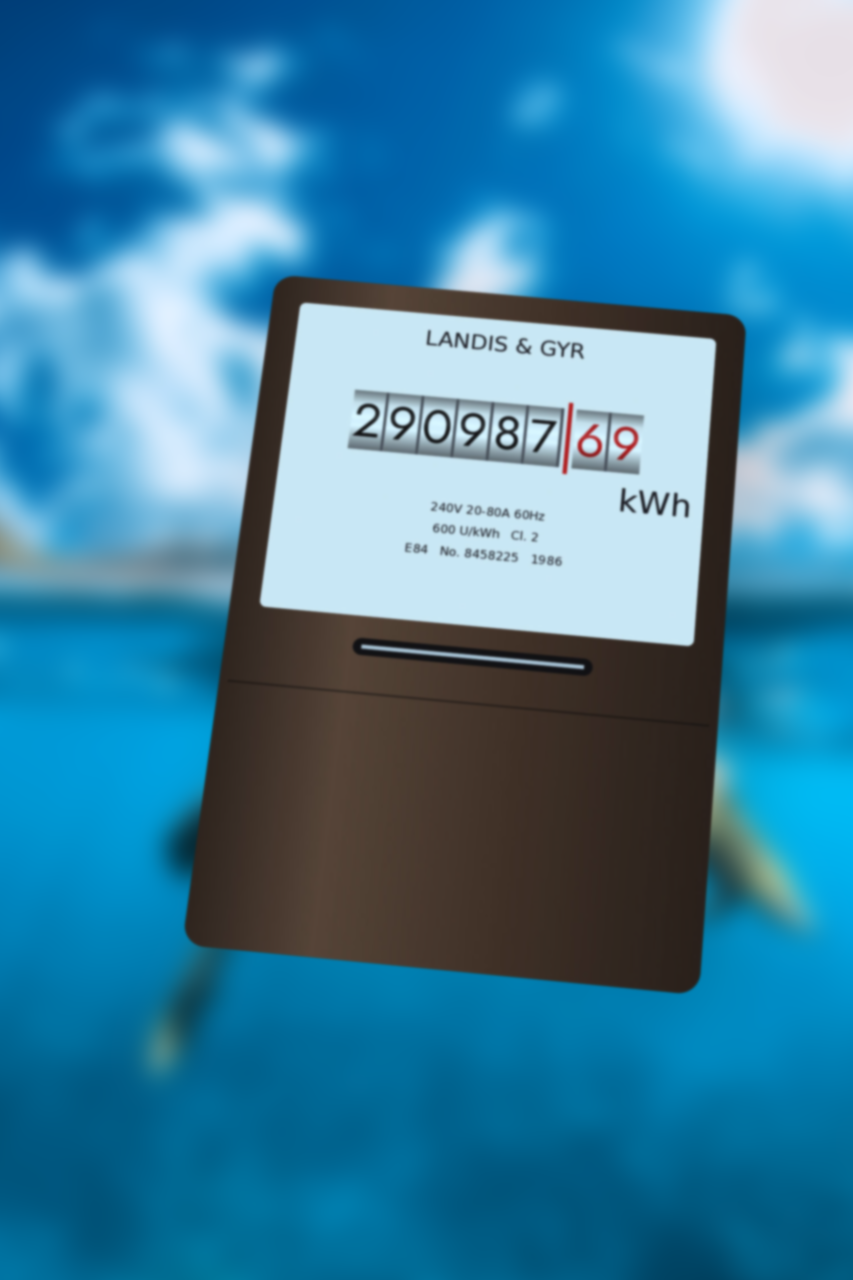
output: 290987.69 kWh
